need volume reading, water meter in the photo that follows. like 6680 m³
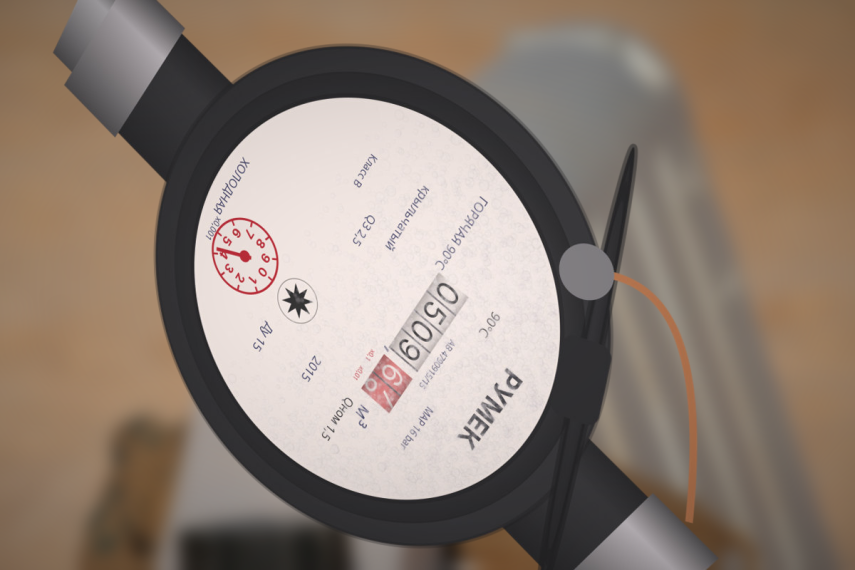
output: 509.674 m³
